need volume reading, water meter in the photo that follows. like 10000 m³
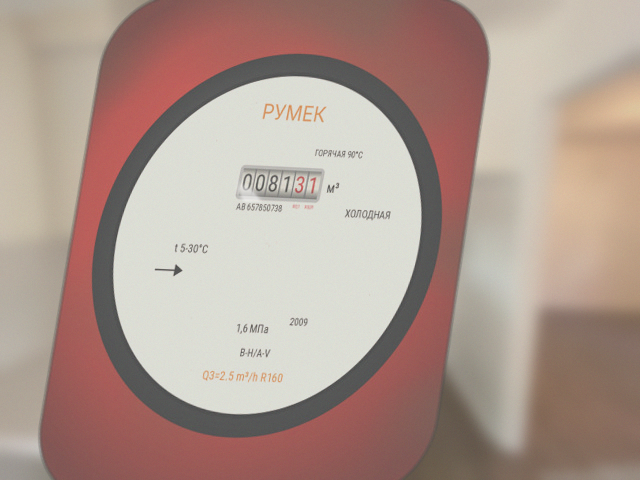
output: 81.31 m³
